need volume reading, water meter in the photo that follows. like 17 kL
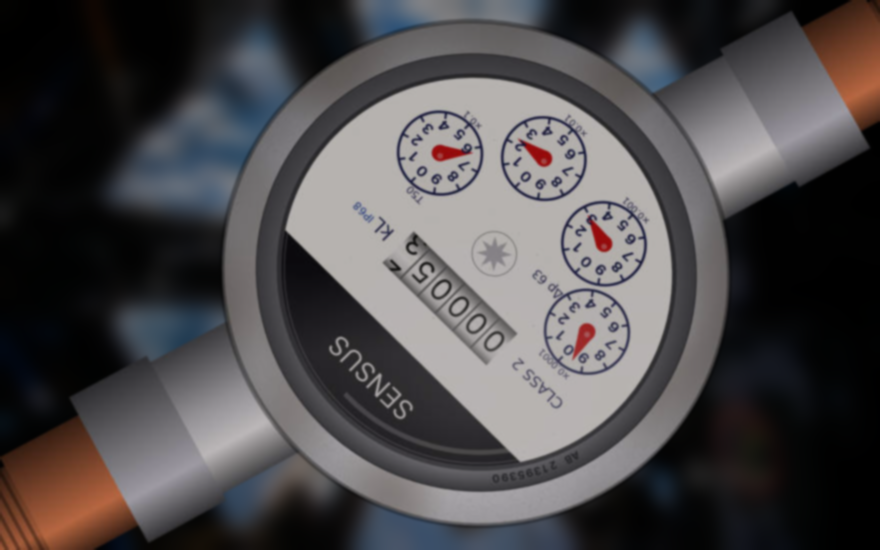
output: 52.6229 kL
